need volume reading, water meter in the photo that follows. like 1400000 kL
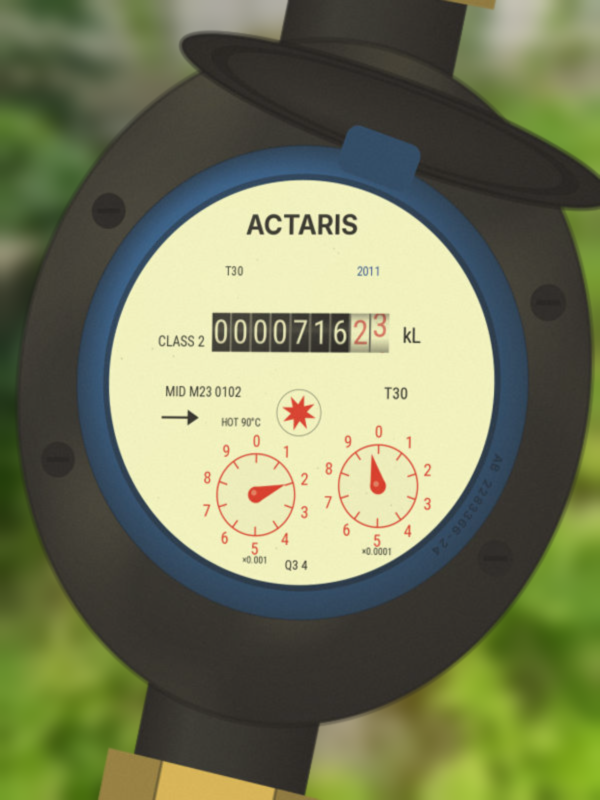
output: 716.2319 kL
